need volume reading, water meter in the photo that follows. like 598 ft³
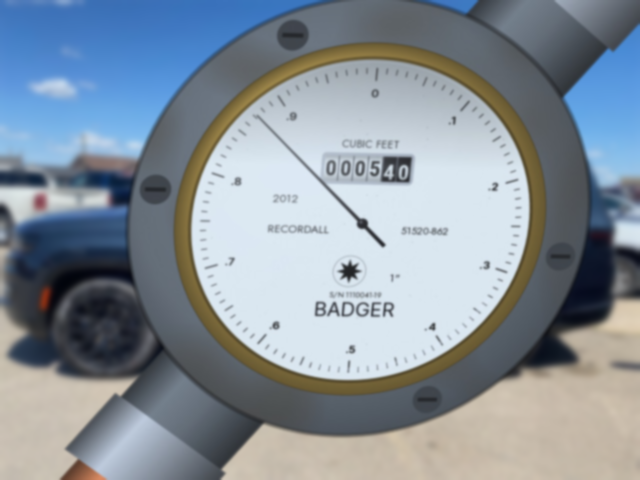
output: 539.87 ft³
